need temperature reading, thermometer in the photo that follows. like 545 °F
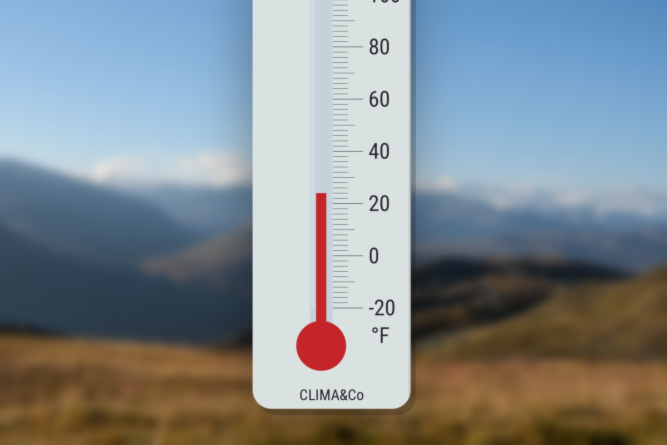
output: 24 °F
